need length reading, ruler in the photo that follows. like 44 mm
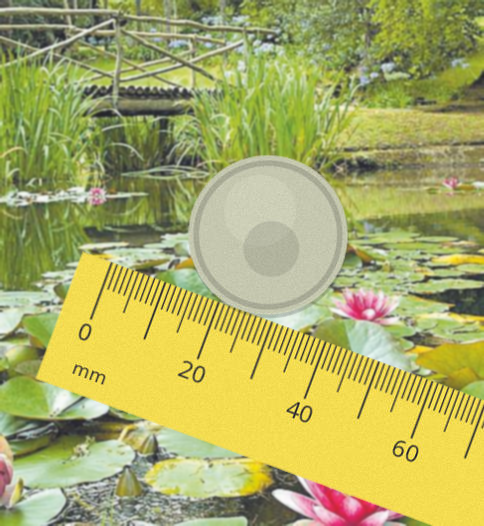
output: 28 mm
